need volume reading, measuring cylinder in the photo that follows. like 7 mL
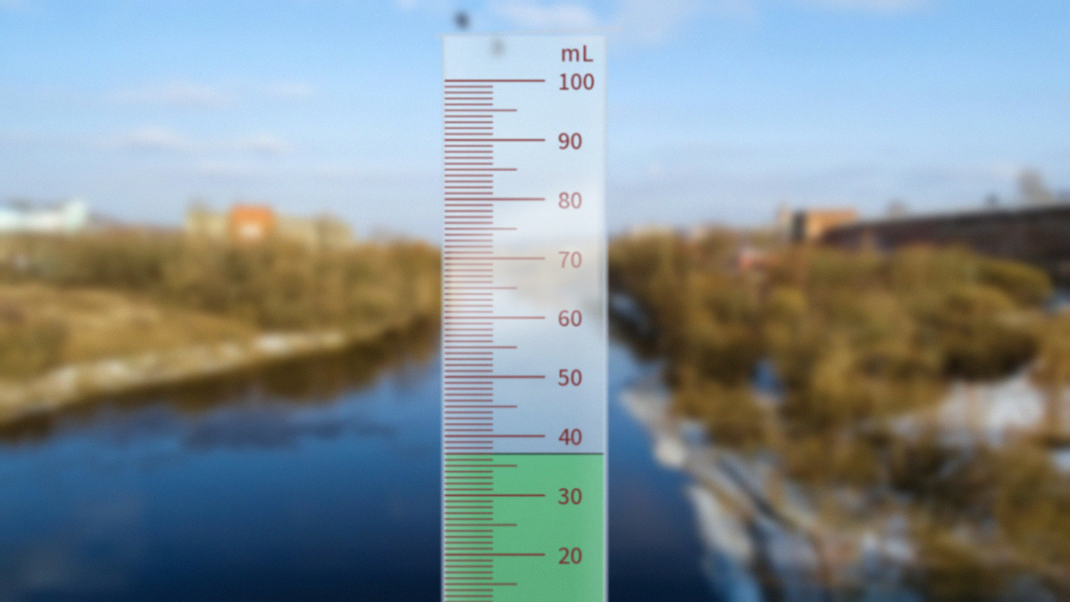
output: 37 mL
